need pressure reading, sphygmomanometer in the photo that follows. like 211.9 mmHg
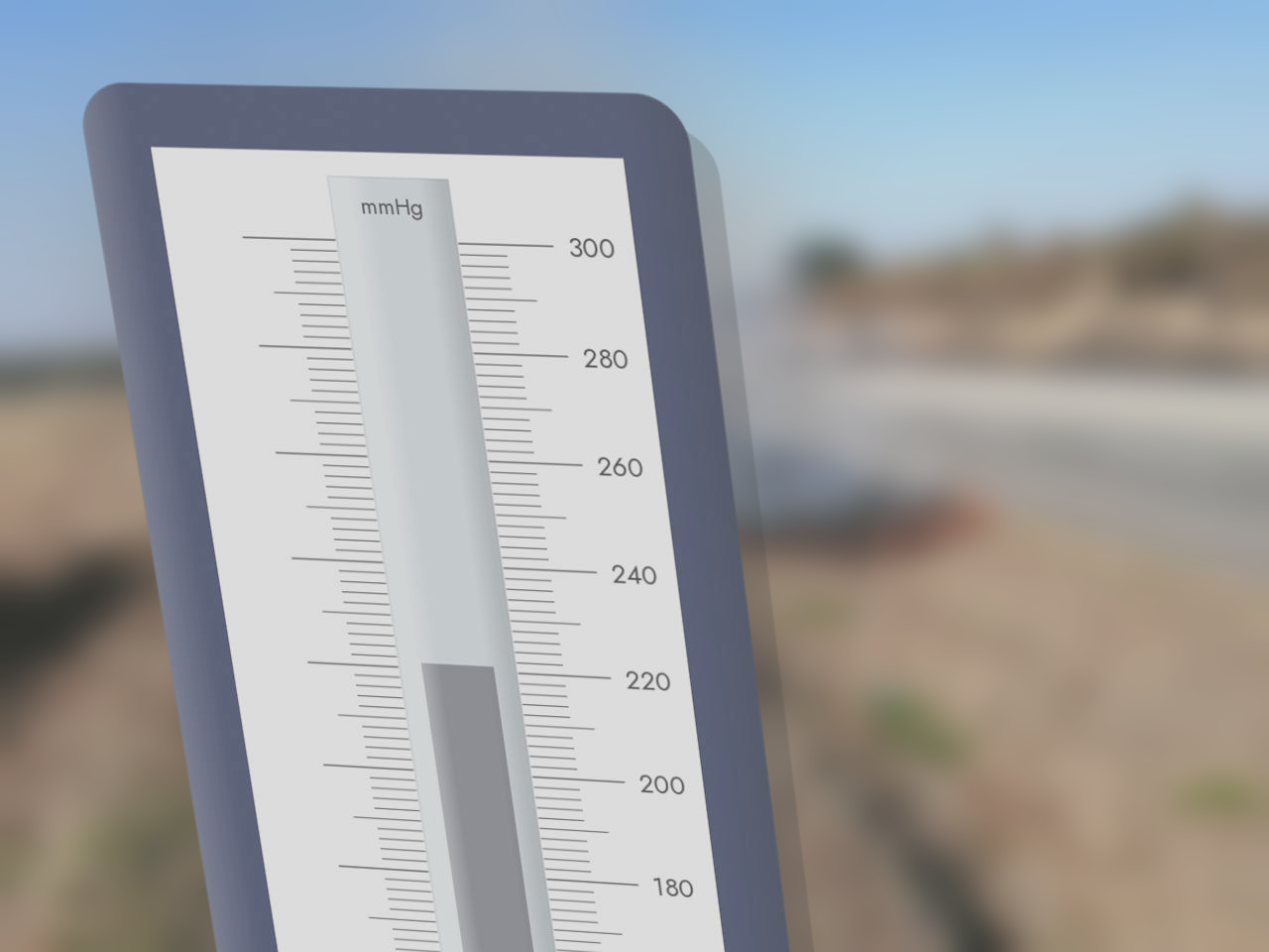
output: 221 mmHg
